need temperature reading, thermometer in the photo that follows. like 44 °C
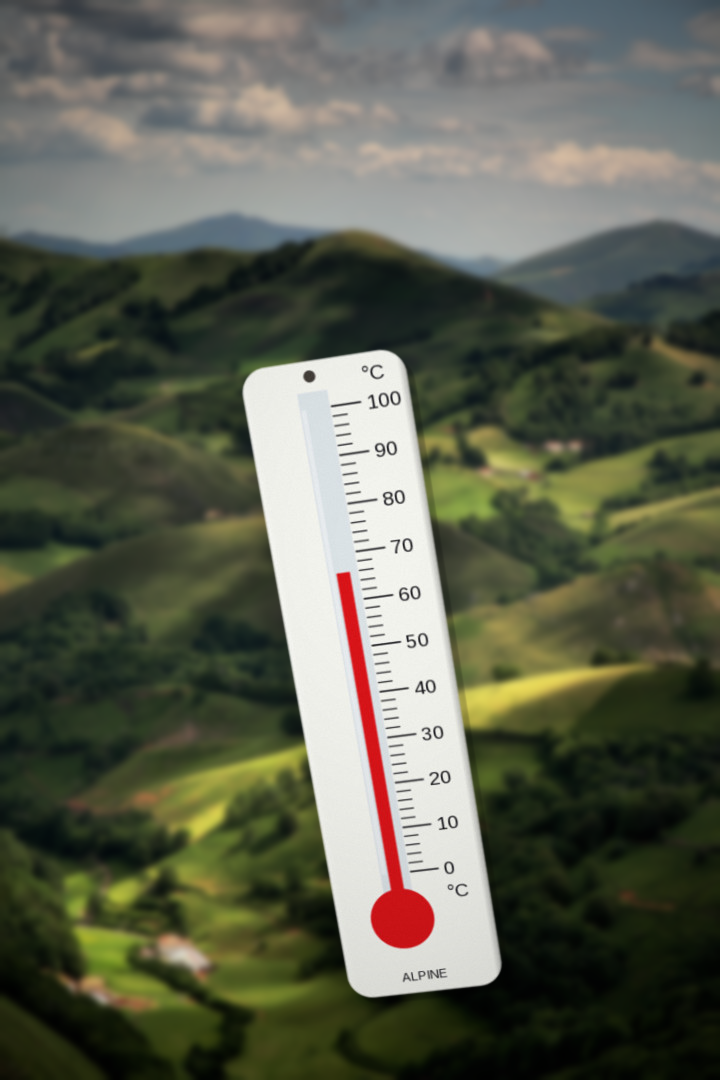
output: 66 °C
